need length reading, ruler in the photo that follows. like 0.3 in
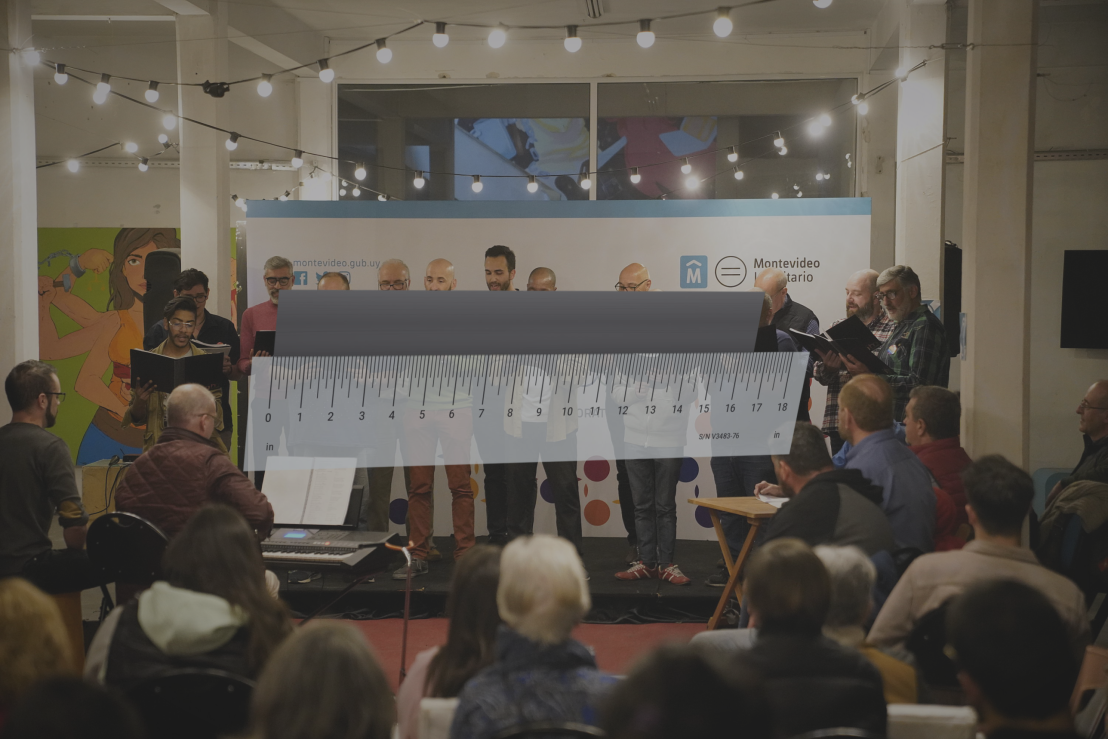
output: 16.5 in
